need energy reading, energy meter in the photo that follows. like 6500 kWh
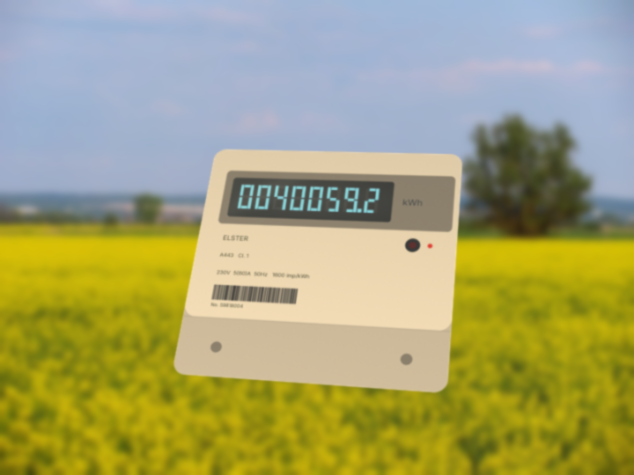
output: 40059.2 kWh
